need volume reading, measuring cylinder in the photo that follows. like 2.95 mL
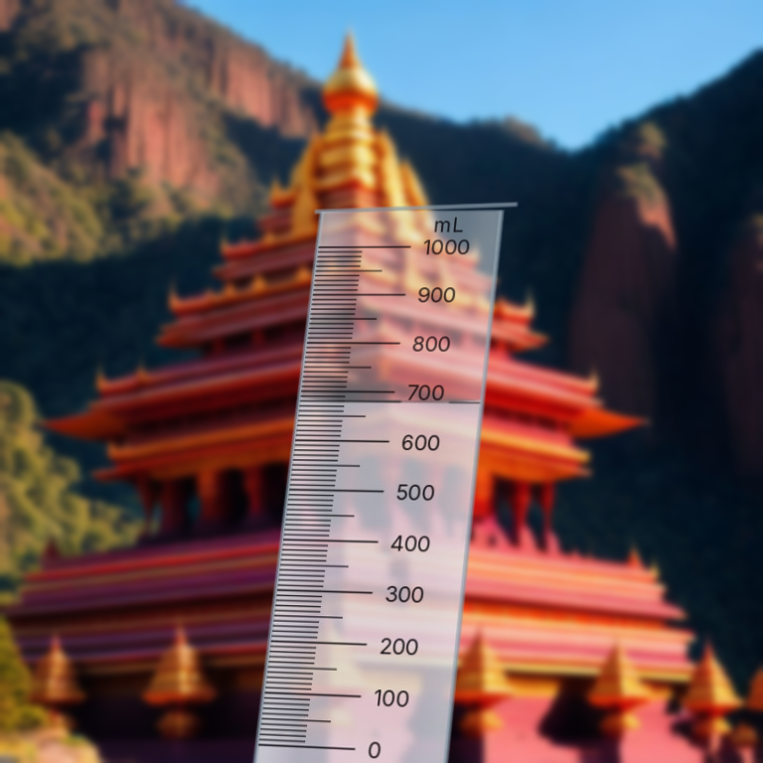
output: 680 mL
